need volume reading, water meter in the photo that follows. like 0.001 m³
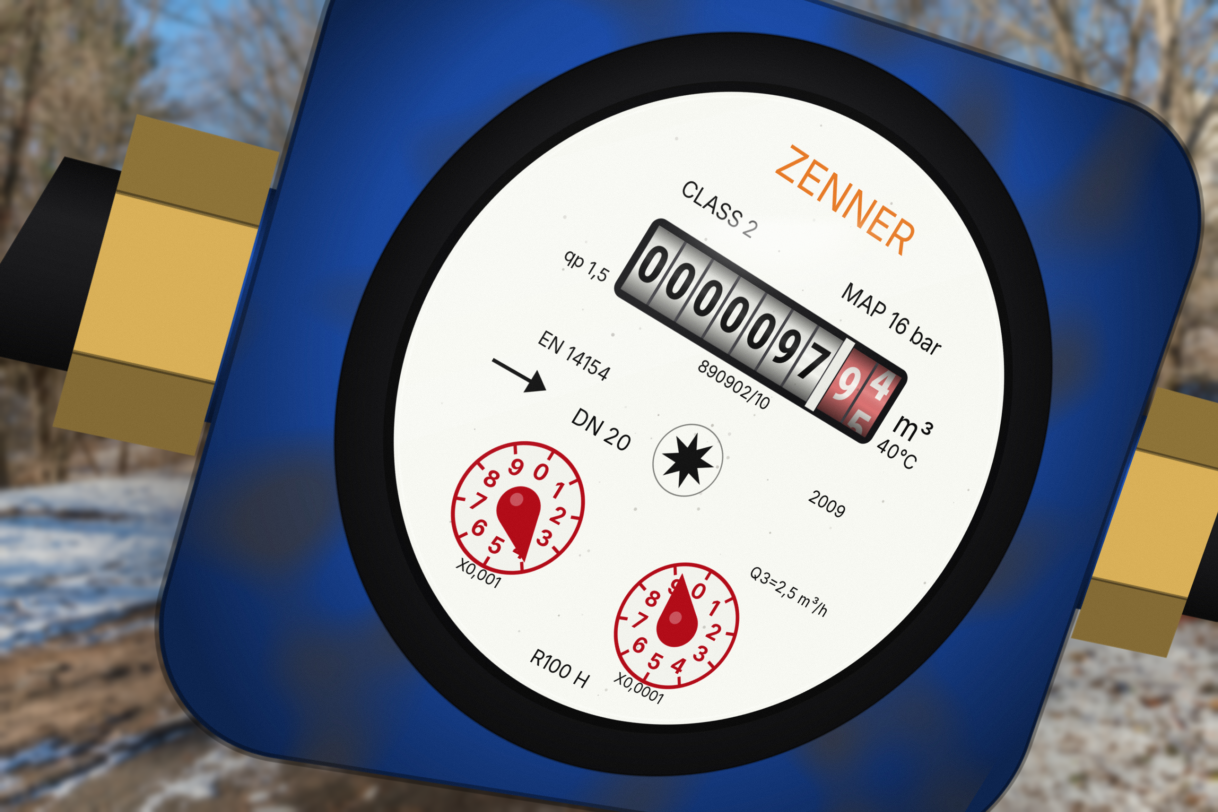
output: 97.9439 m³
